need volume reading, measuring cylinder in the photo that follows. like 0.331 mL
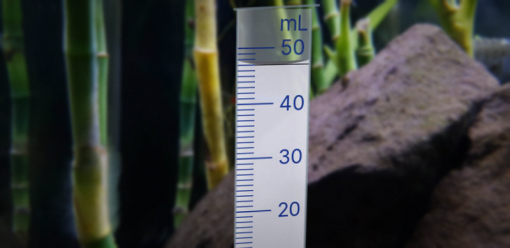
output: 47 mL
